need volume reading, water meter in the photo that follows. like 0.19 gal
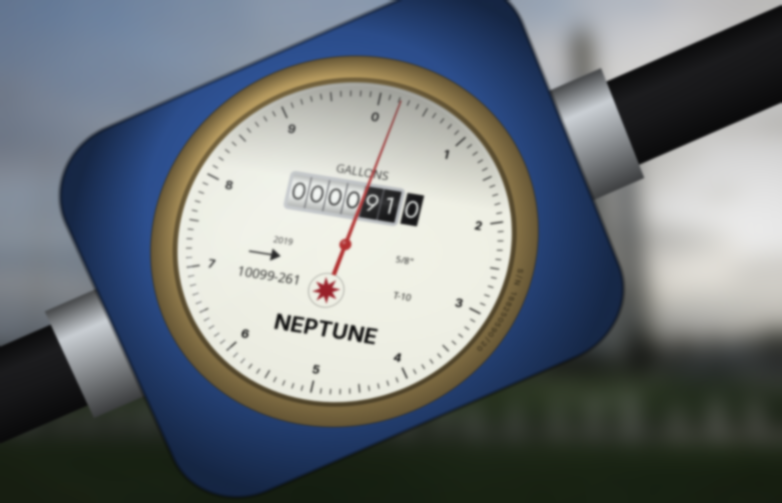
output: 910.2 gal
